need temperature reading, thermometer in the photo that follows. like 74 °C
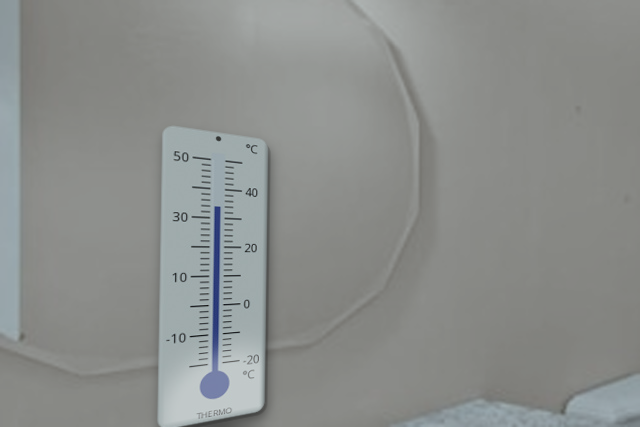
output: 34 °C
